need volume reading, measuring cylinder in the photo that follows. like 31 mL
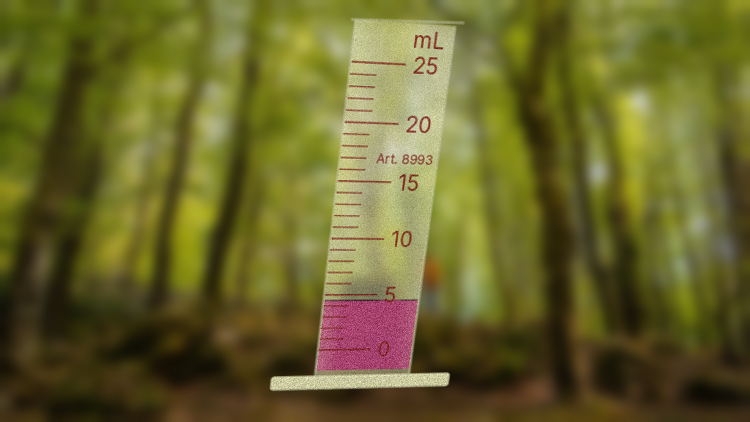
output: 4.5 mL
